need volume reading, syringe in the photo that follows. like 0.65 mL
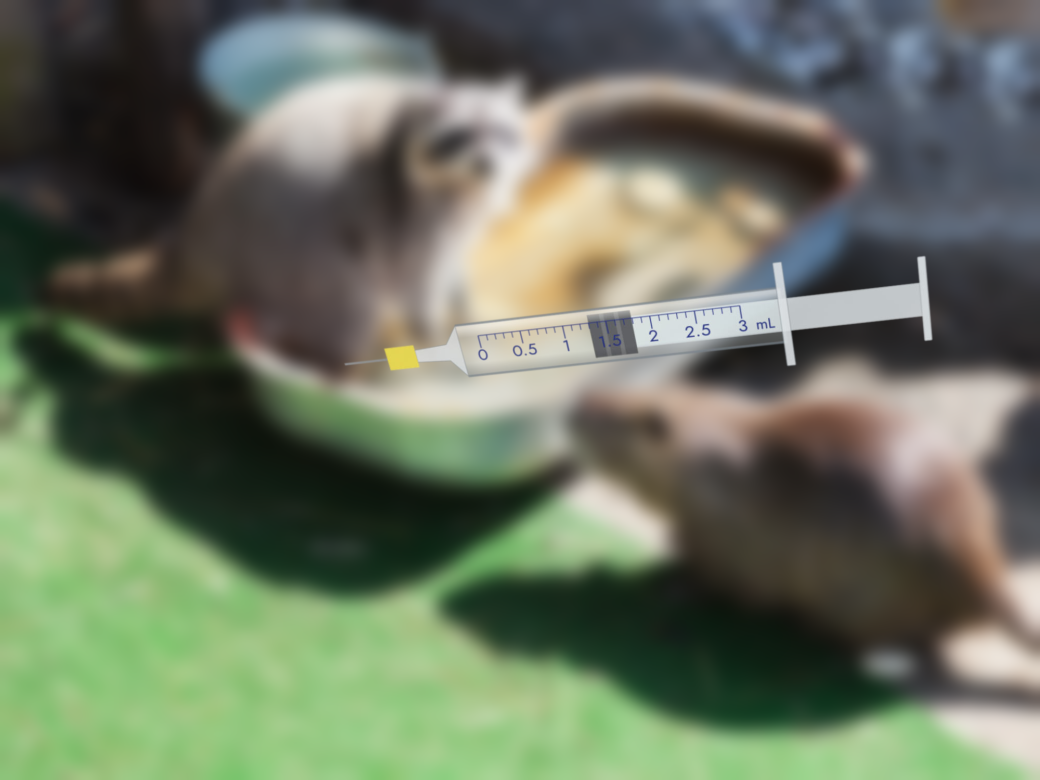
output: 1.3 mL
